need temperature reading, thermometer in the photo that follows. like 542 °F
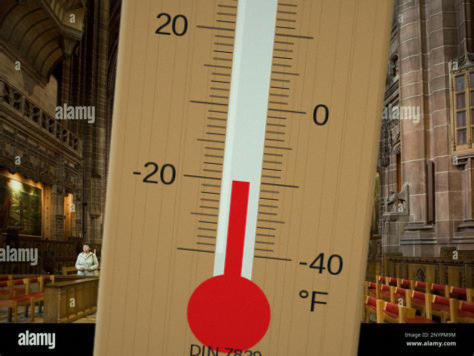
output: -20 °F
